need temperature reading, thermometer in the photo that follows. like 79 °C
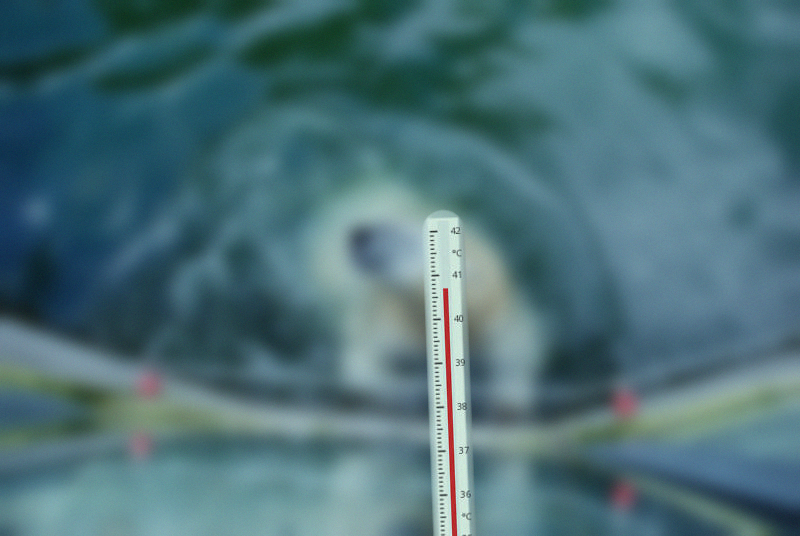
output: 40.7 °C
